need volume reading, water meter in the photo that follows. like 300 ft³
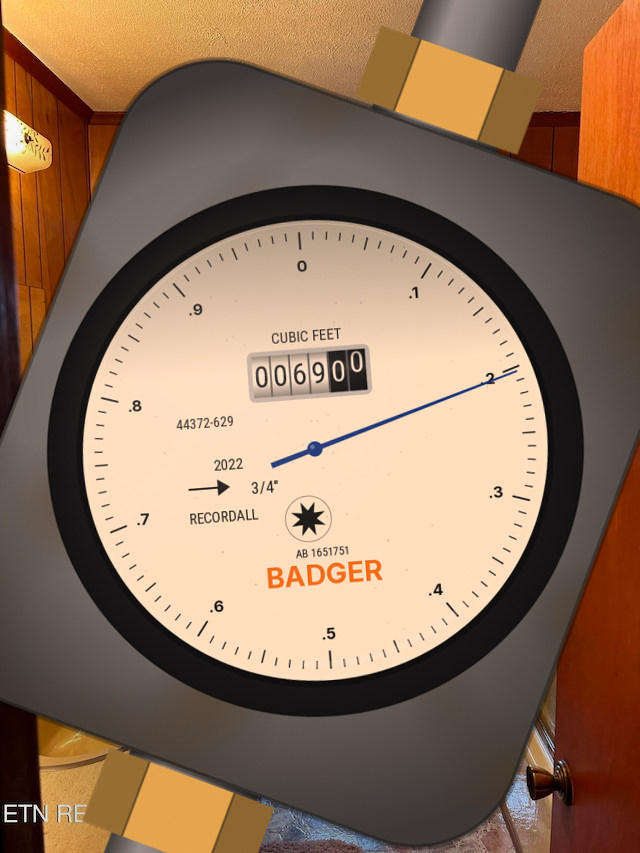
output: 6900.20 ft³
